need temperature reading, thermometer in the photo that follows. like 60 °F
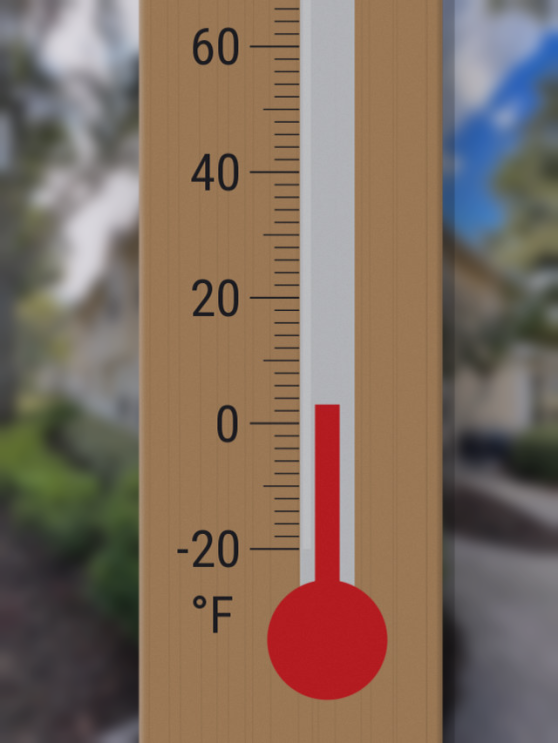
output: 3 °F
